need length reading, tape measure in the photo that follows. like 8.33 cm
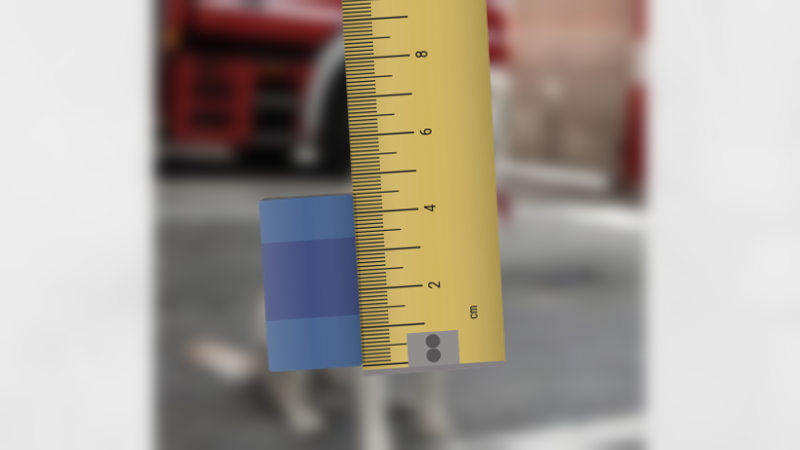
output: 4.5 cm
